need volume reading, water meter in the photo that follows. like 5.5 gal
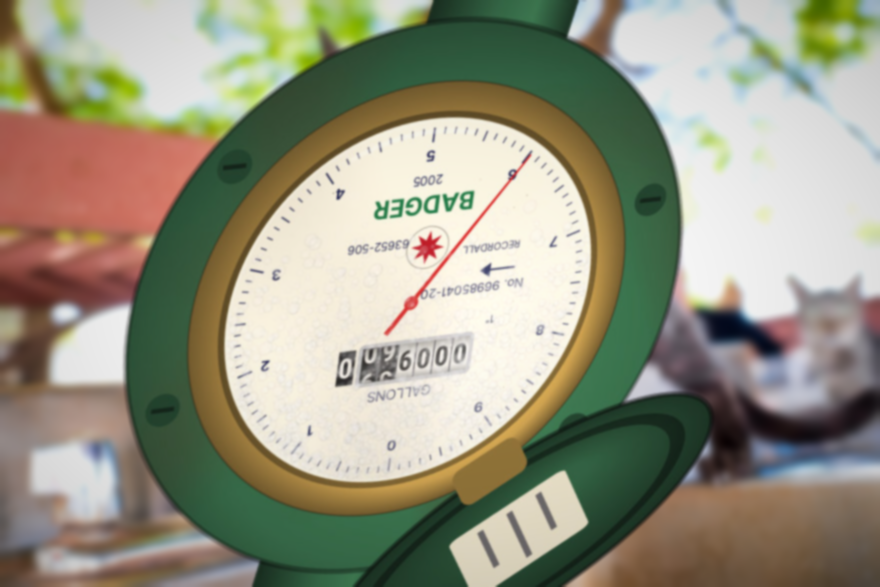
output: 9596.0 gal
